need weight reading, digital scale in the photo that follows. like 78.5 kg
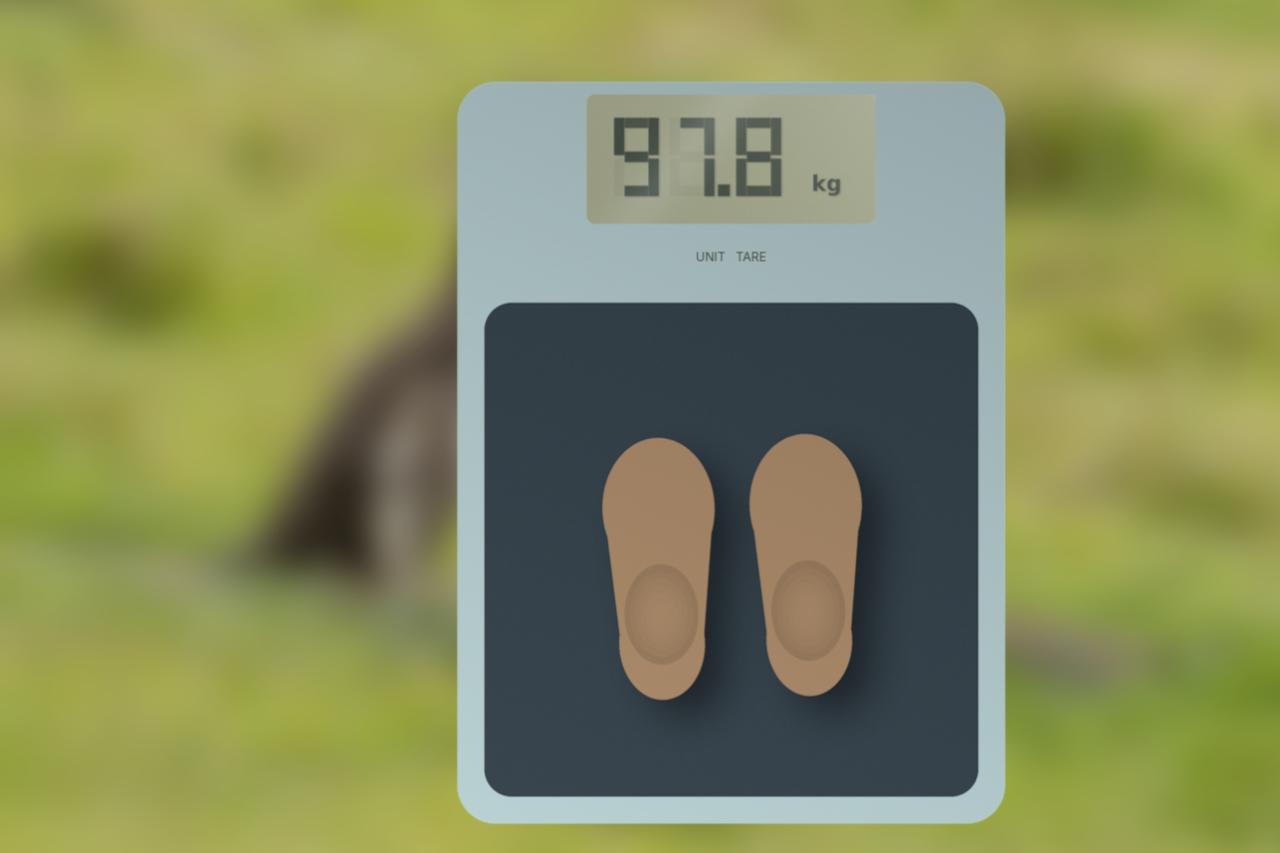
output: 97.8 kg
